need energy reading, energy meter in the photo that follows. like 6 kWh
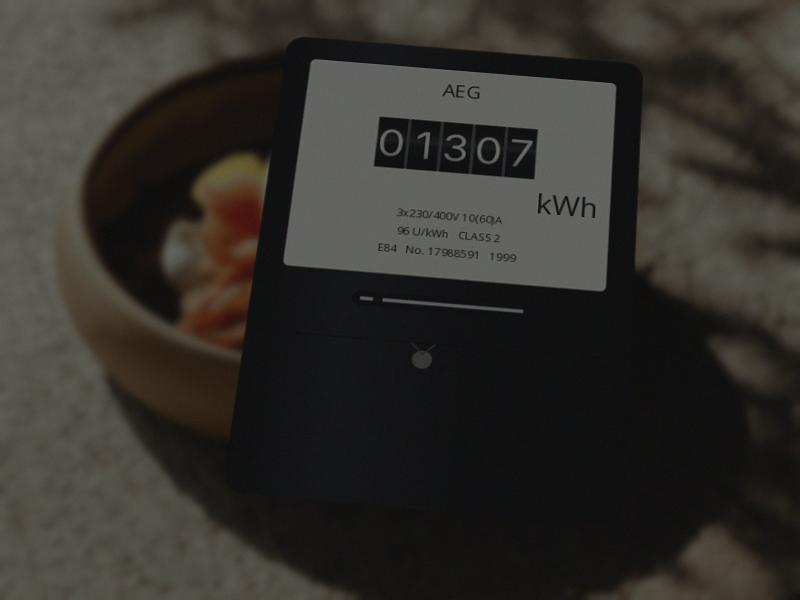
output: 1307 kWh
